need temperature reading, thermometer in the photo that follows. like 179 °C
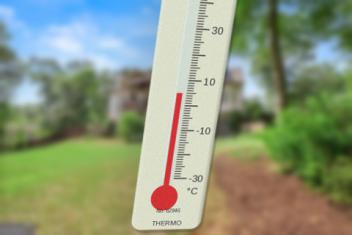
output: 5 °C
